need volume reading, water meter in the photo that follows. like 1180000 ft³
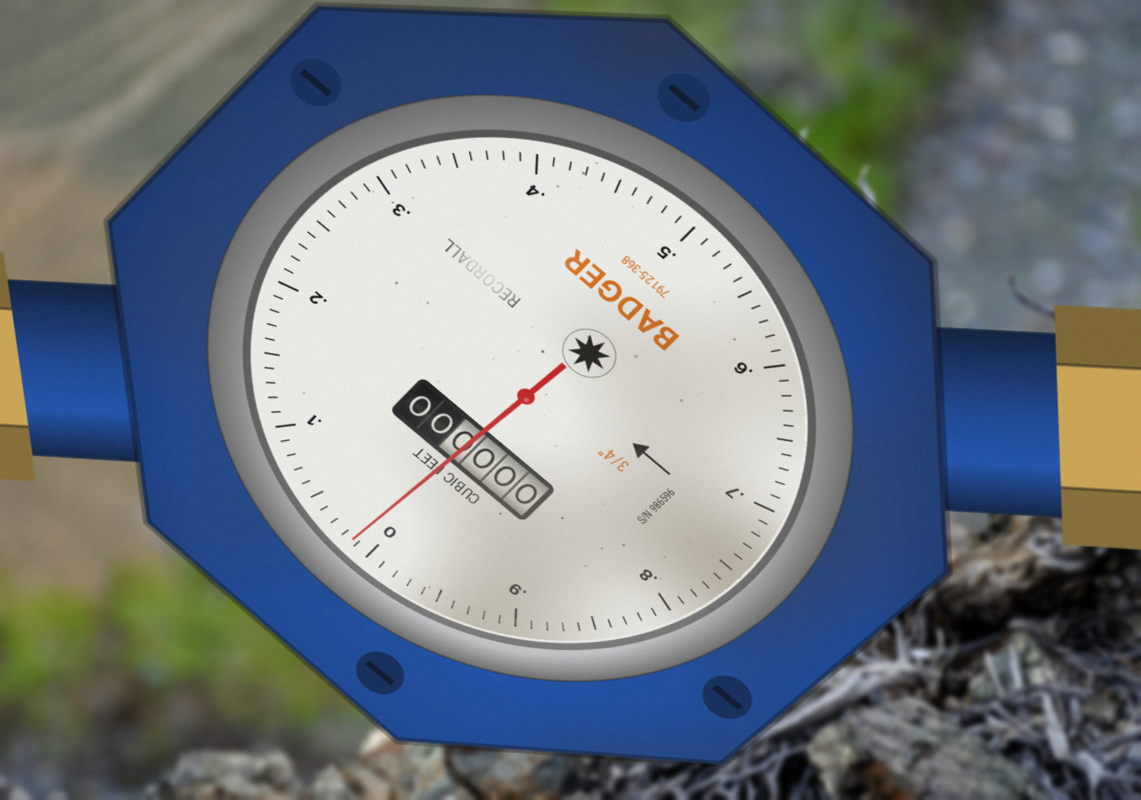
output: 0.01 ft³
